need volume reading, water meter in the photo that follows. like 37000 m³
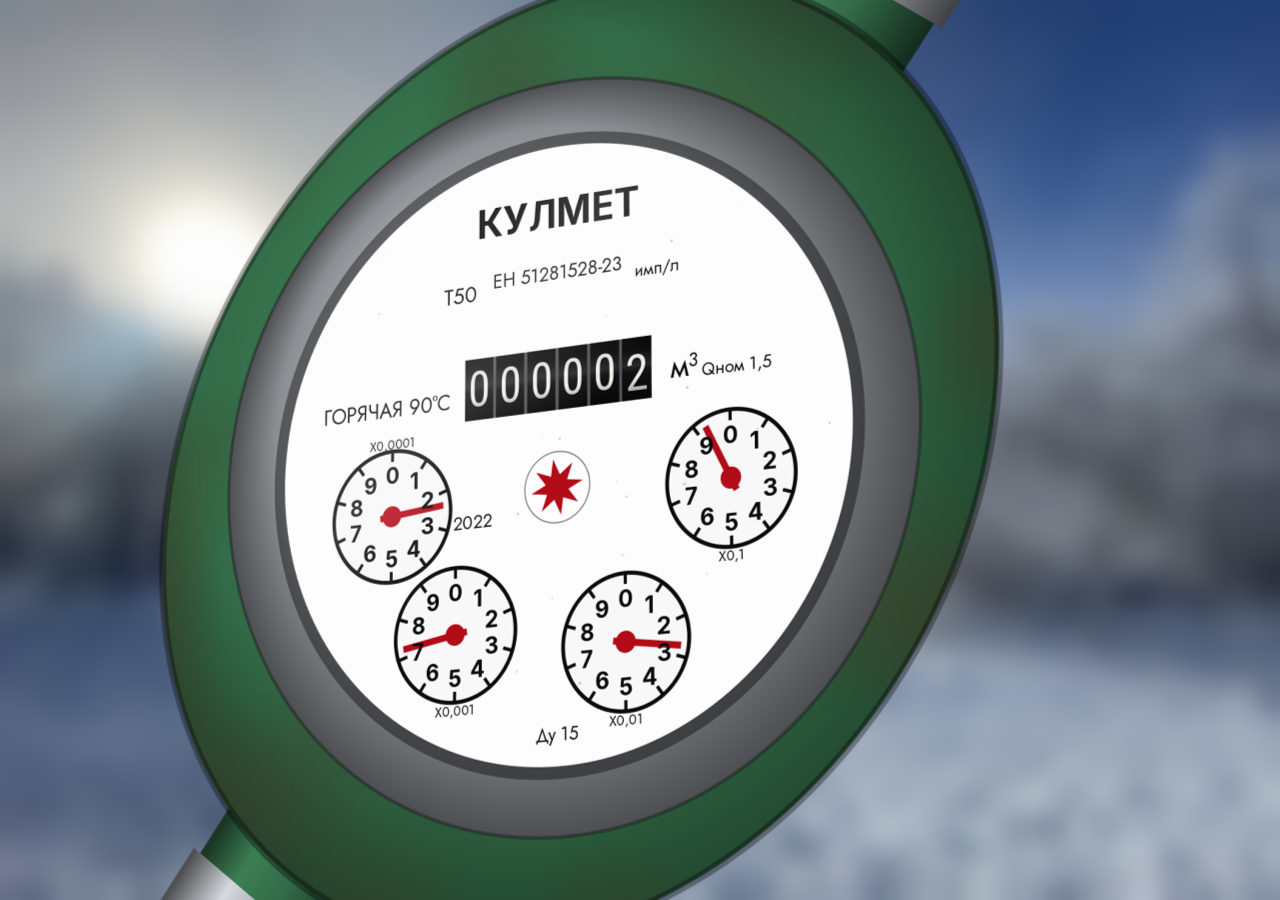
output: 1.9272 m³
